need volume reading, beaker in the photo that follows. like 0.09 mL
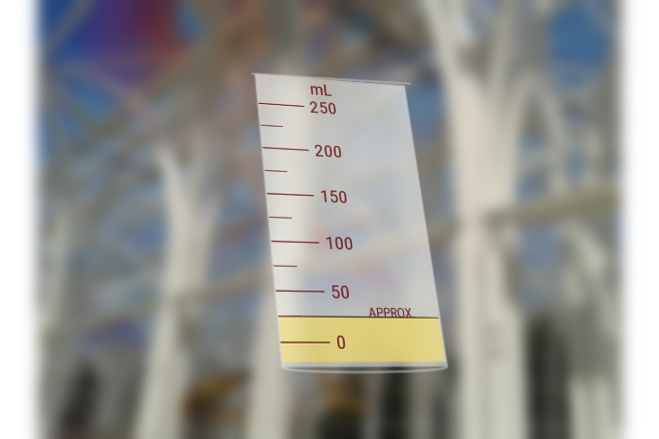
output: 25 mL
